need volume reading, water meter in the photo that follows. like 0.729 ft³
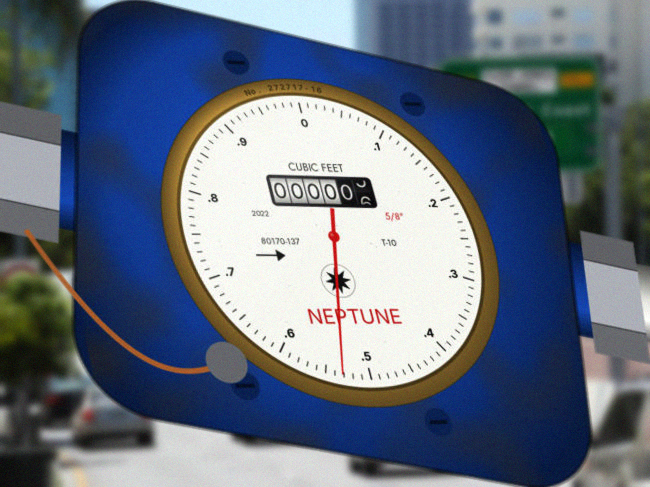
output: 5.53 ft³
